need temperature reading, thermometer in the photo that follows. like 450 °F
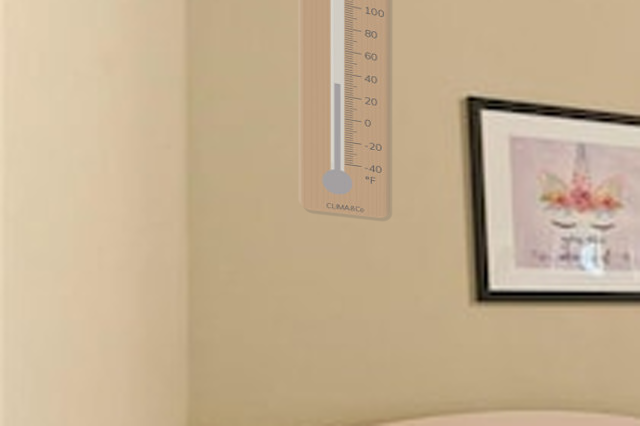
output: 30 °F
